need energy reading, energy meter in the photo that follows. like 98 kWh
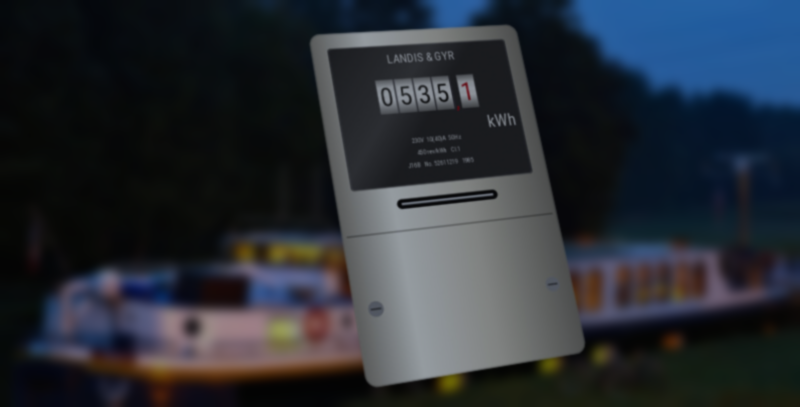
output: 535.1 kWh
